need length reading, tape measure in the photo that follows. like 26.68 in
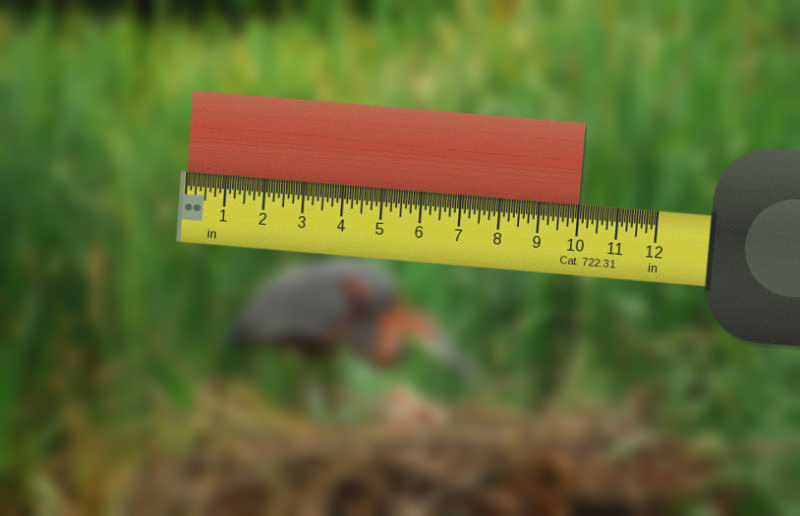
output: 10 in
